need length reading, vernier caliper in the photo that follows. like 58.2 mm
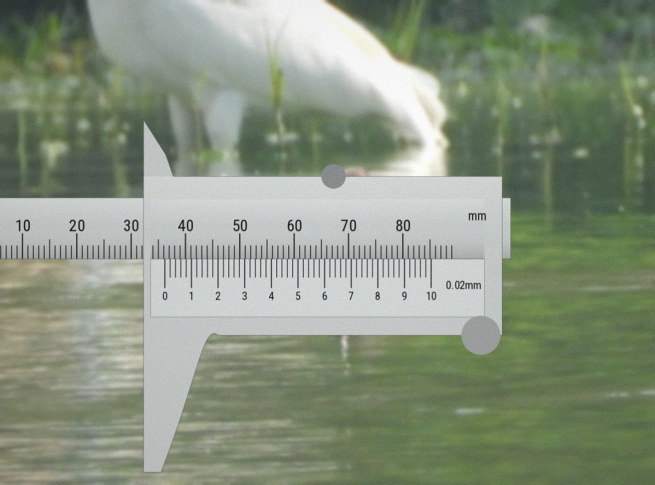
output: 36.2 mm
